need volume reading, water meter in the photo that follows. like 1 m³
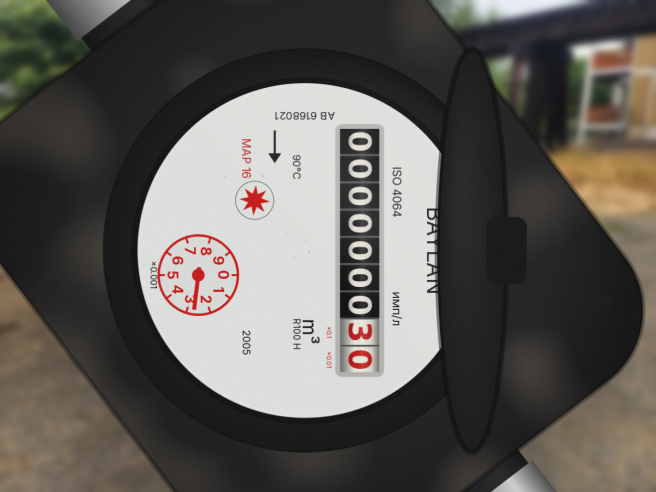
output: 0.302 m³
